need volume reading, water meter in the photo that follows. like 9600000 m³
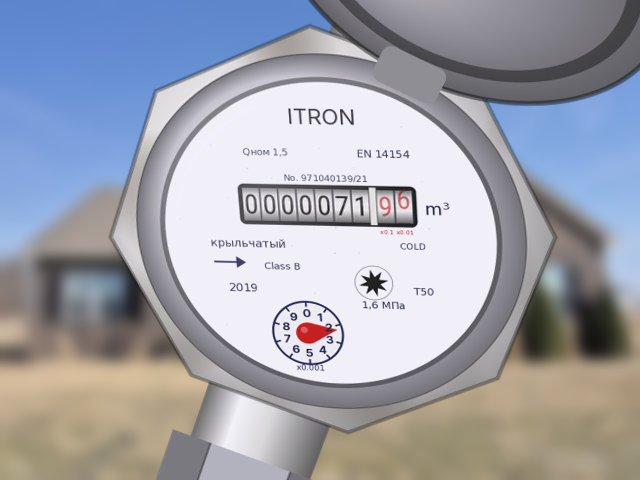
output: 71.962 m³
